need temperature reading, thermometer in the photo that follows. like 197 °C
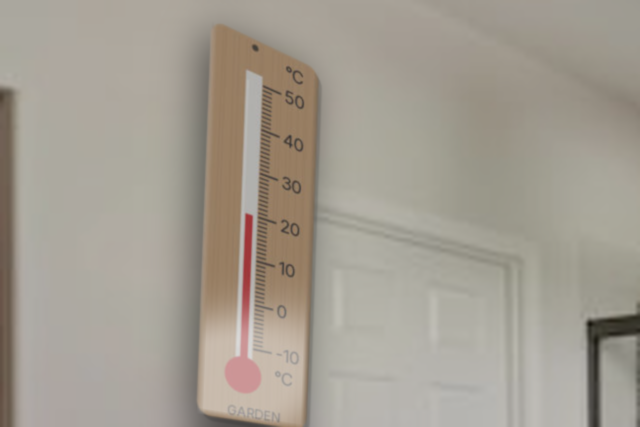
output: 20 °C
